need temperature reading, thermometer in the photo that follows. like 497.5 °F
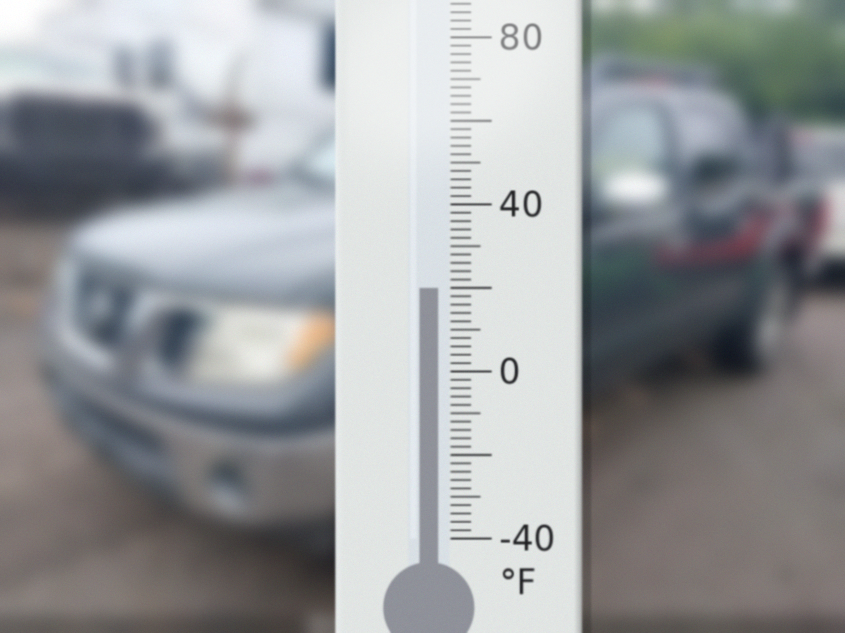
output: 20 °F
